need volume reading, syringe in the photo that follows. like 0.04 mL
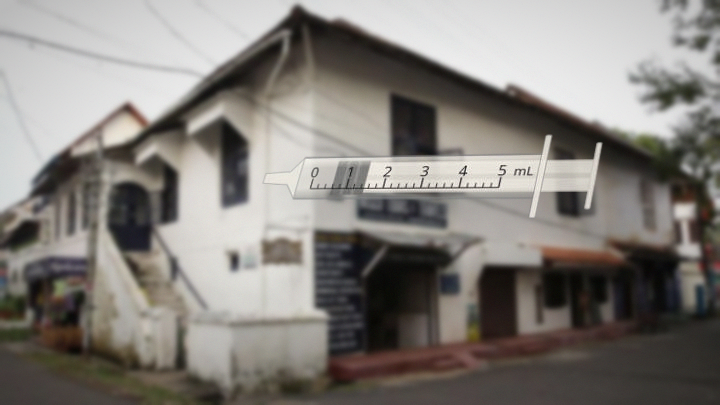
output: 0.6 mL
